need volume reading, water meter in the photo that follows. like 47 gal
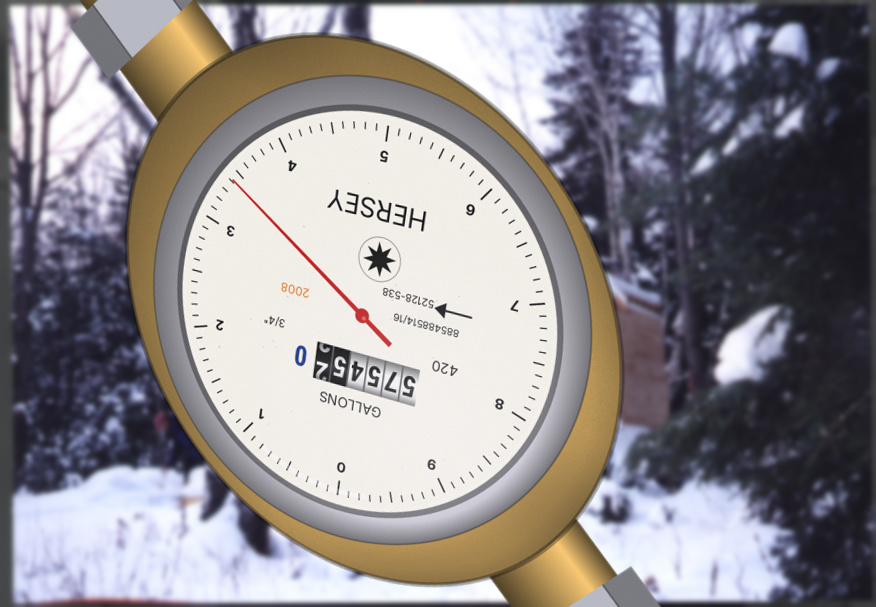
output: 5754523.4 gal
